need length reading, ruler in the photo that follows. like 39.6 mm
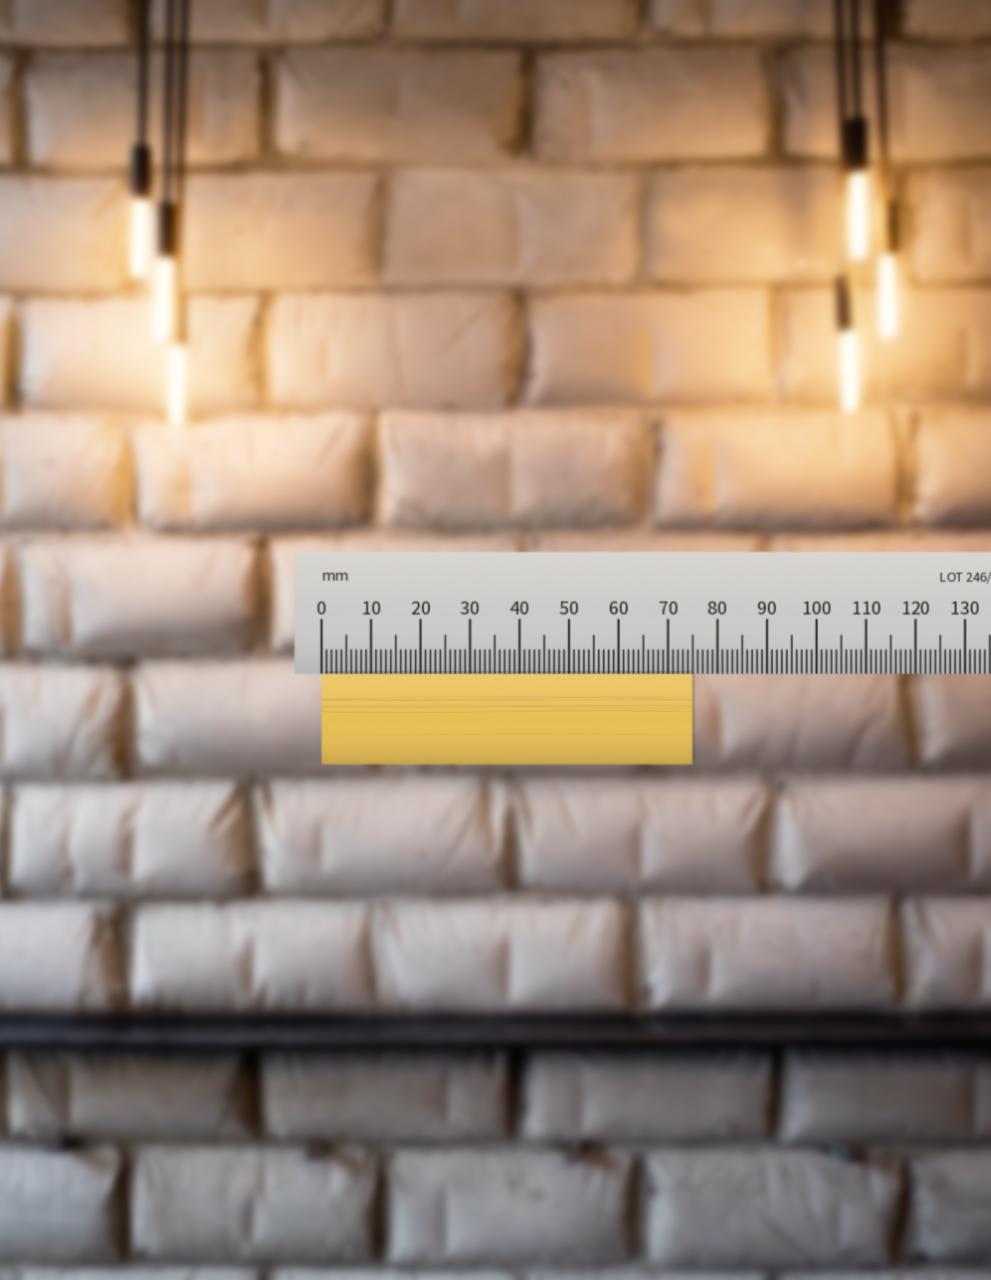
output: 75 mm
